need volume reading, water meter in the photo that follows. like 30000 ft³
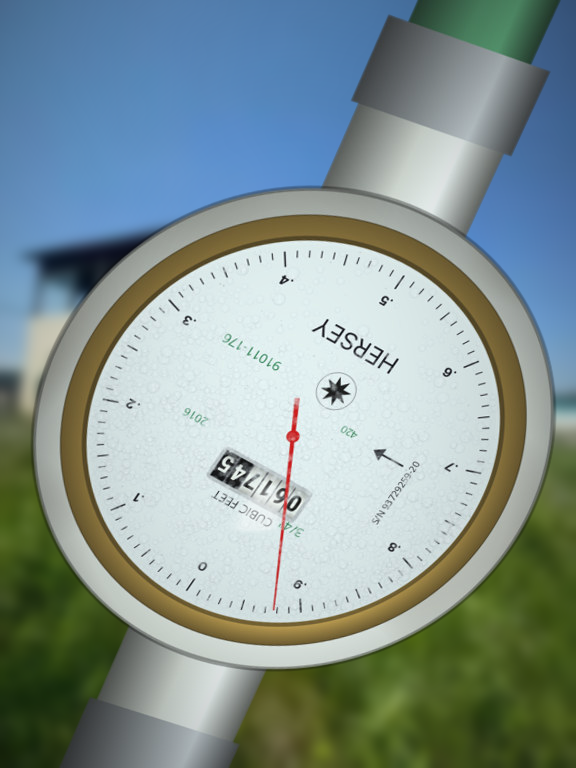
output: 61744.92 ft³
